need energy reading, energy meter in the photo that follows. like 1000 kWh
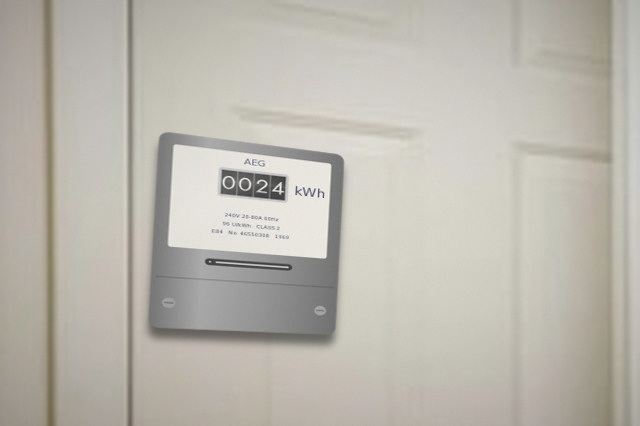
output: 24 kWh
